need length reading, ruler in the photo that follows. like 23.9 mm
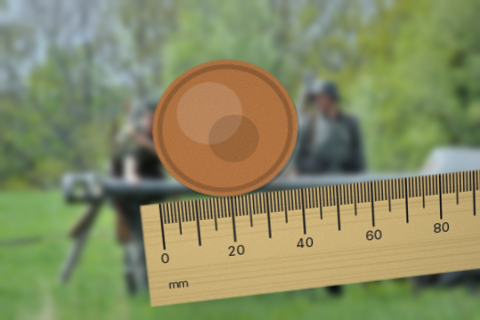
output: 40 mm
